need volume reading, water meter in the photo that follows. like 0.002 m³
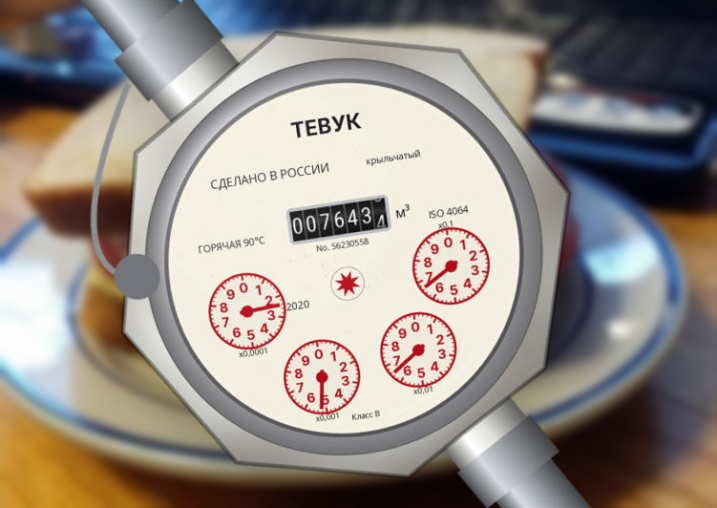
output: 76433.6652 m³
